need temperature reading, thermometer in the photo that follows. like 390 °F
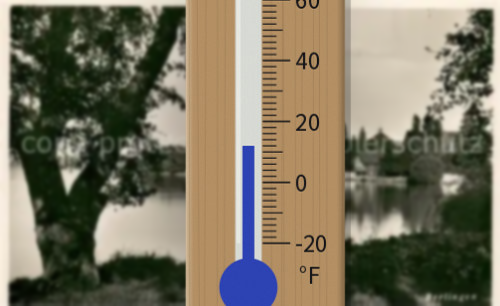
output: 12 °F
